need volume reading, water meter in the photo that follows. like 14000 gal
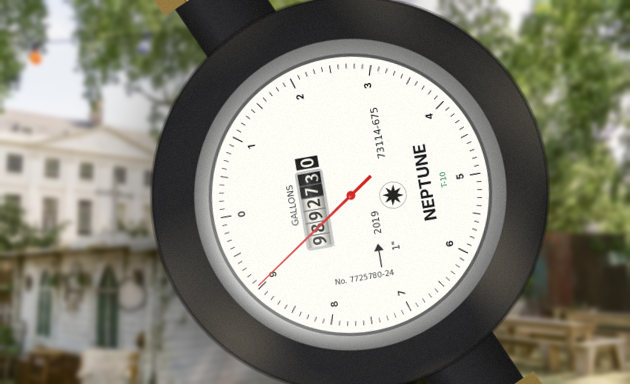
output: 9892729.0 gal
